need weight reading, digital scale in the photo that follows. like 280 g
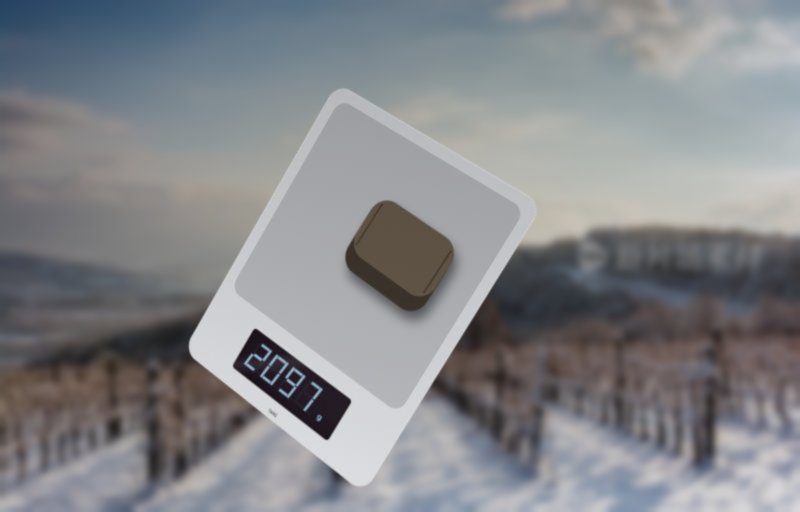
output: 2097 g
